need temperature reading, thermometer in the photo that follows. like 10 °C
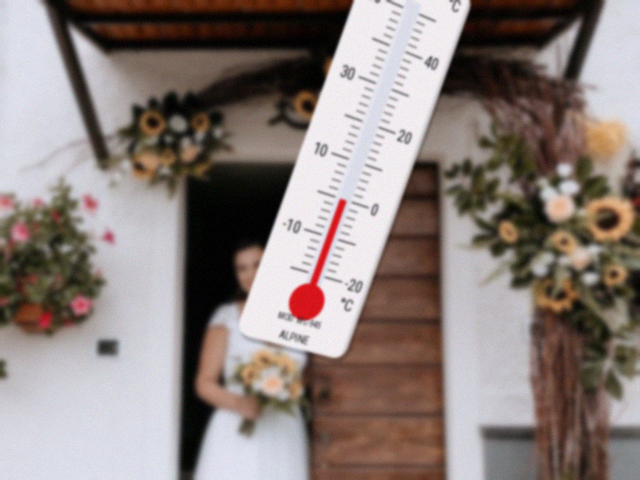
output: 0 °C
